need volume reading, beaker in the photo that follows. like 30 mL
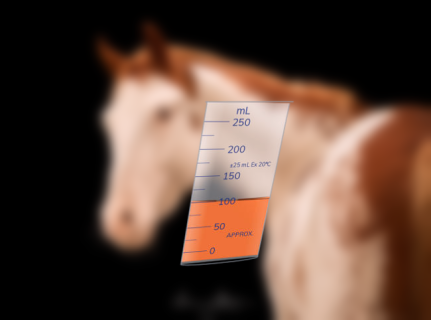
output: 100 mL
